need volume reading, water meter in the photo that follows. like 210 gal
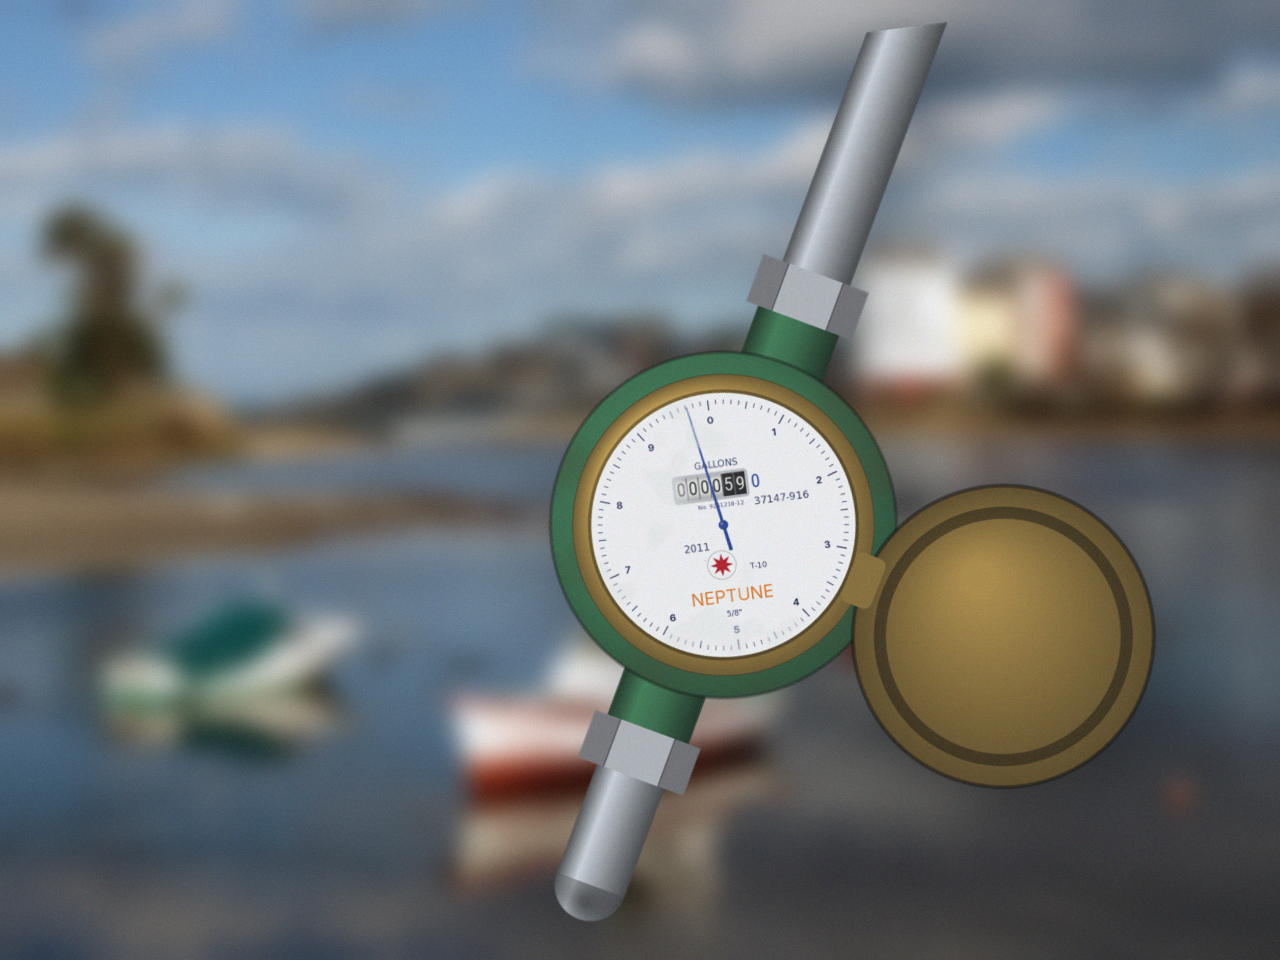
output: 589.7 gal
